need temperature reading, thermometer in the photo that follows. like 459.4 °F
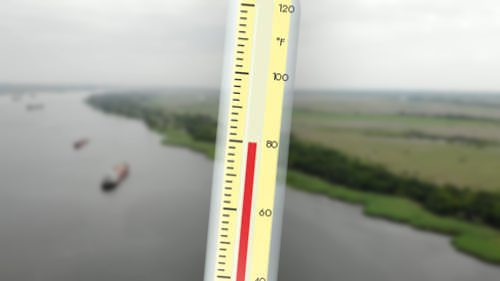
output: 80 °F
